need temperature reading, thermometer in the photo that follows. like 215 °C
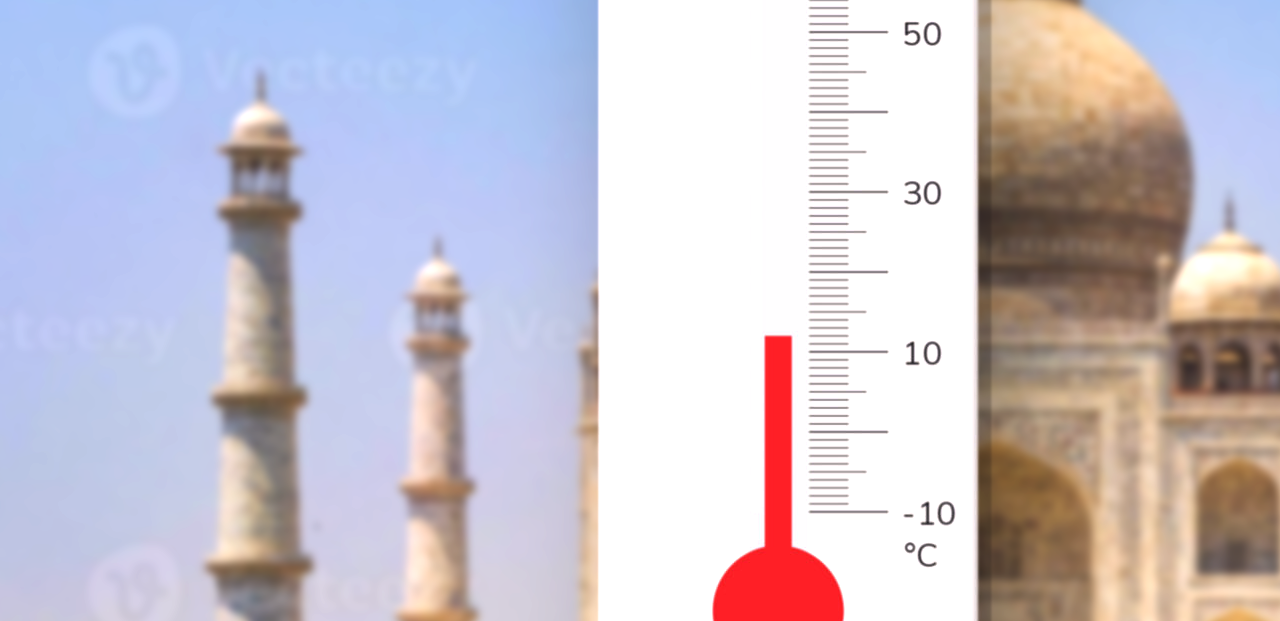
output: 12 °C
